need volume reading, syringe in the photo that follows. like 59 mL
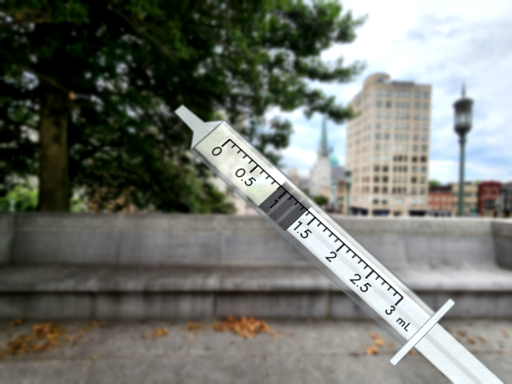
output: 0.9 mL
